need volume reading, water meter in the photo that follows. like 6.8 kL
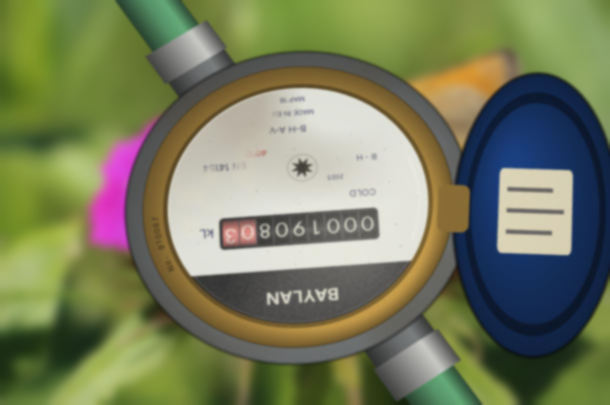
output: 1908.03 kL
